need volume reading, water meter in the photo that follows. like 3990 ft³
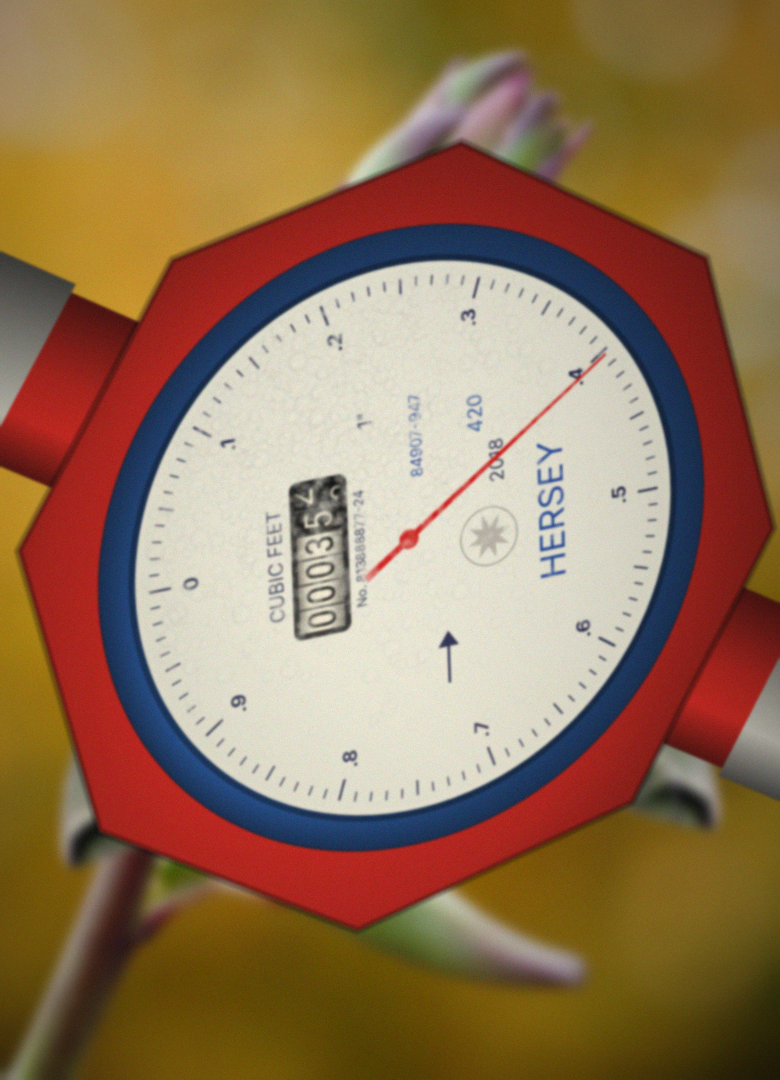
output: 352.40 ft³
